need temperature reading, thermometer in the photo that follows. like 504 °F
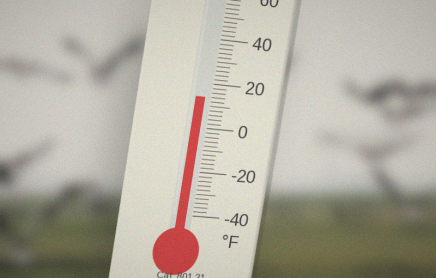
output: 14 °F
